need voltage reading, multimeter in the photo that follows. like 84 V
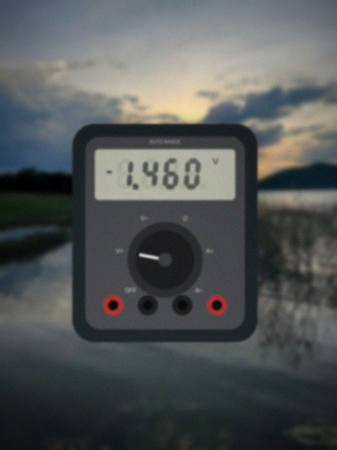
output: -1.460 V
